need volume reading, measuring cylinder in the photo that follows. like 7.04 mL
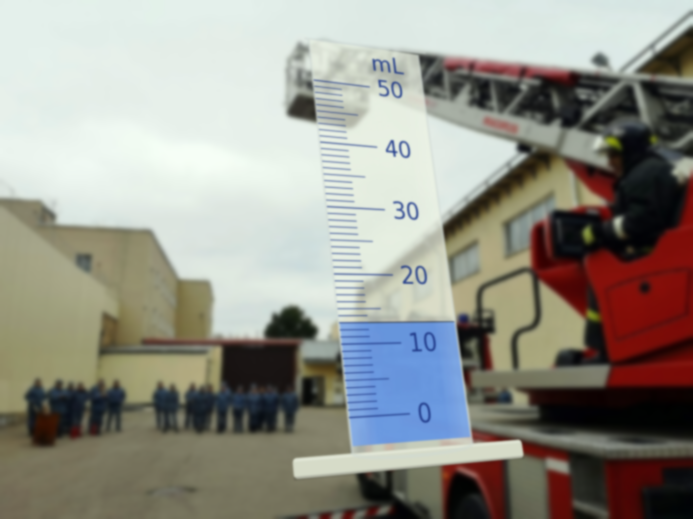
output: 13 mL
